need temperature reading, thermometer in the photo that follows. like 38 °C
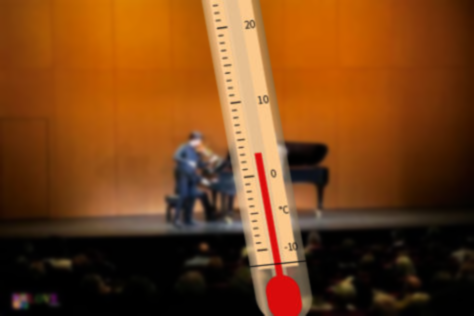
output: 3 °C
